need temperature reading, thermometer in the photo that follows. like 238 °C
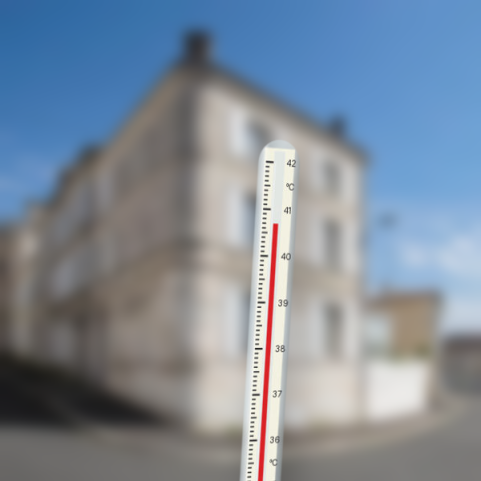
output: 40.7 °C
